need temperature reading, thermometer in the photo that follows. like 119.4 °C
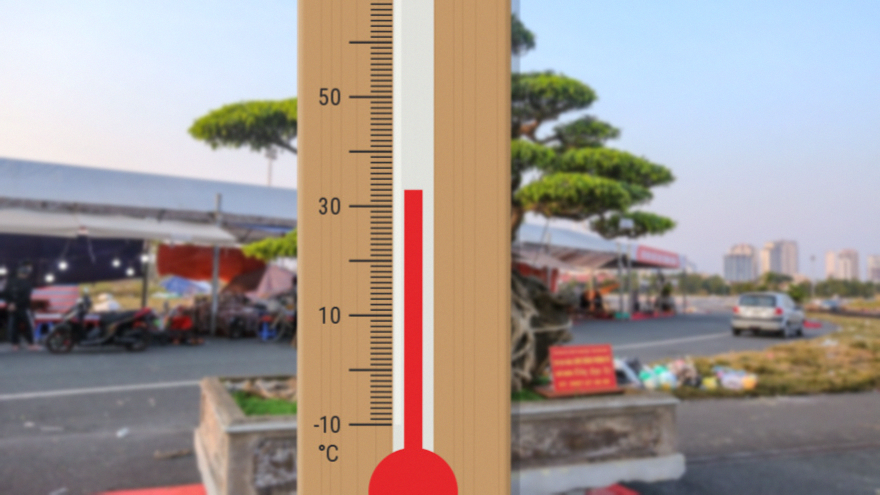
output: 33 °C
